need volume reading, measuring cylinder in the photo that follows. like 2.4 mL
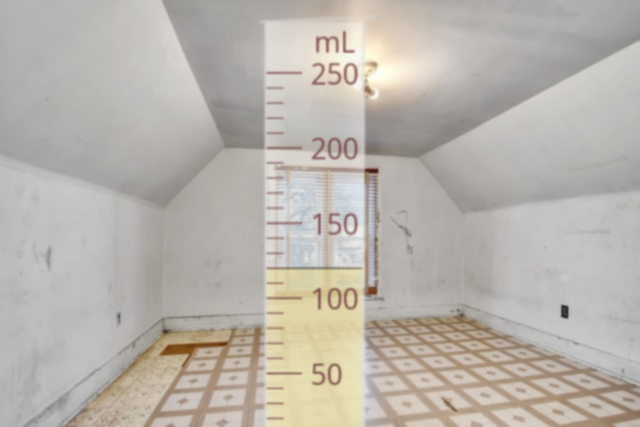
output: 120 mL
